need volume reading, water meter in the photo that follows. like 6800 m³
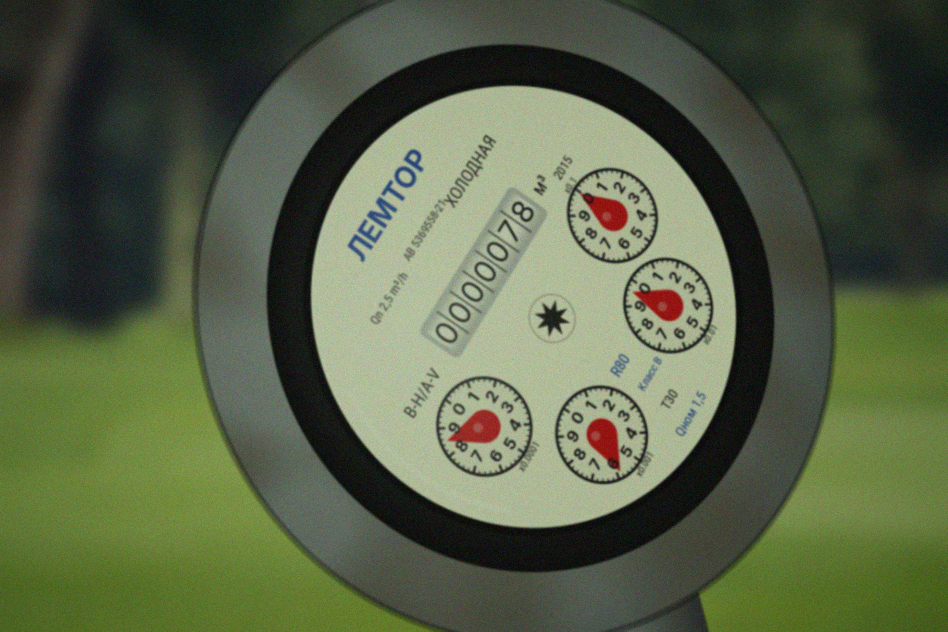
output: 77.9958 m³
